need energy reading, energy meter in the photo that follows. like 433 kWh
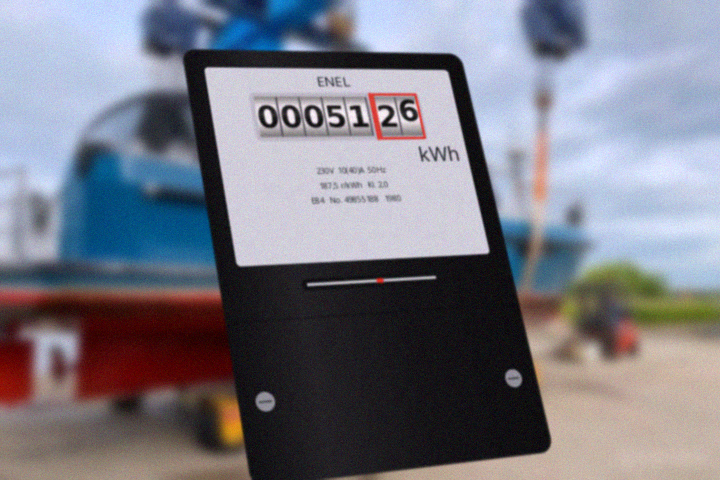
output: 51.26 kWh
